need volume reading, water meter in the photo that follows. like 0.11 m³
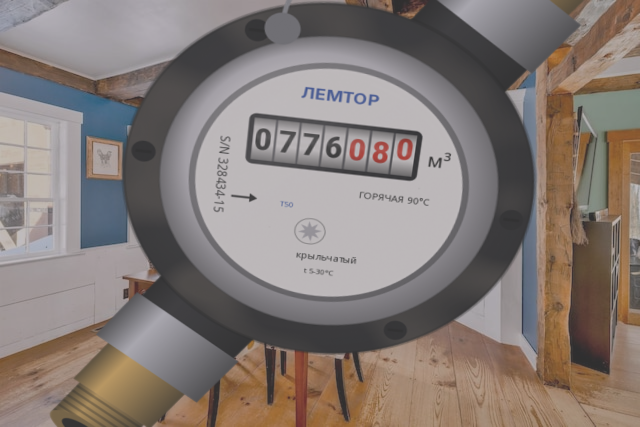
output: 776.080 m³
